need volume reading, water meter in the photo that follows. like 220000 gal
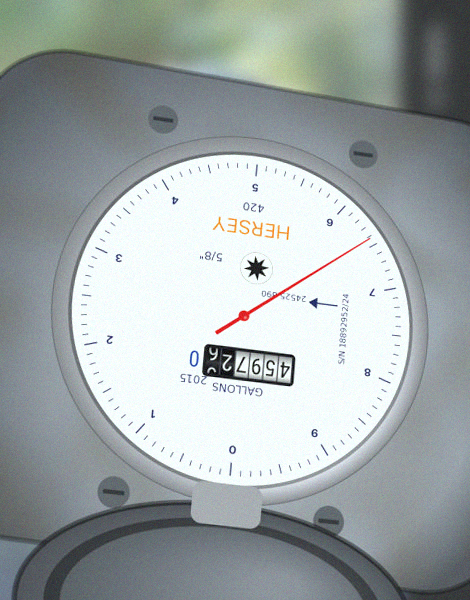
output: 4597256.4 gal
